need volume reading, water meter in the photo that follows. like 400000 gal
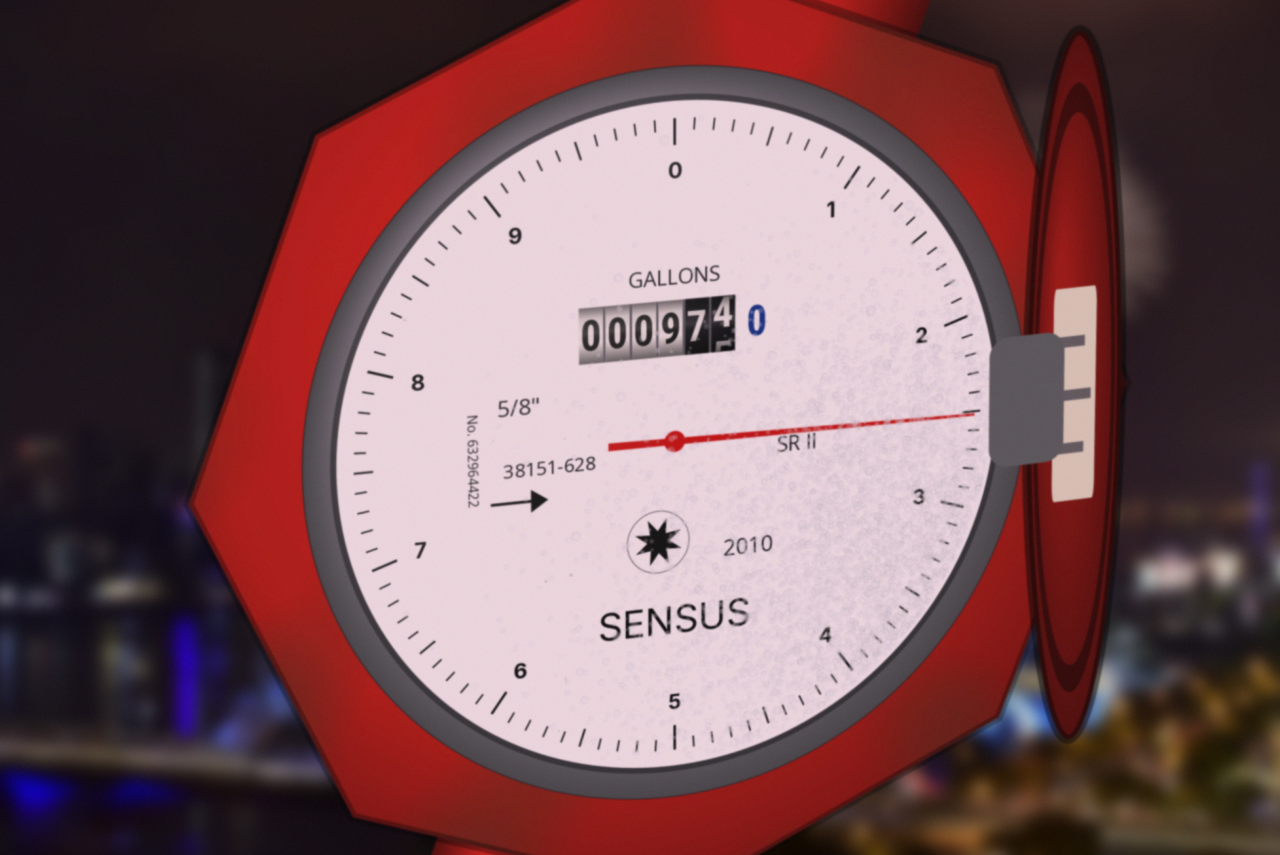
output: 9742.5 gal
